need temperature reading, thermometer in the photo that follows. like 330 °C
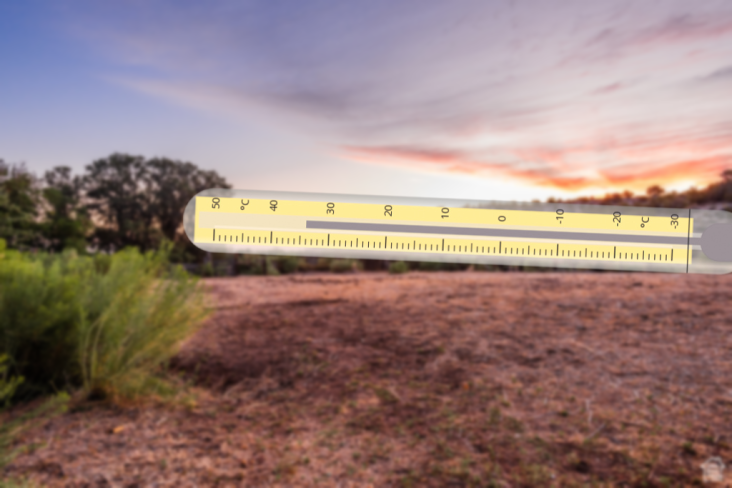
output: 34 °C
